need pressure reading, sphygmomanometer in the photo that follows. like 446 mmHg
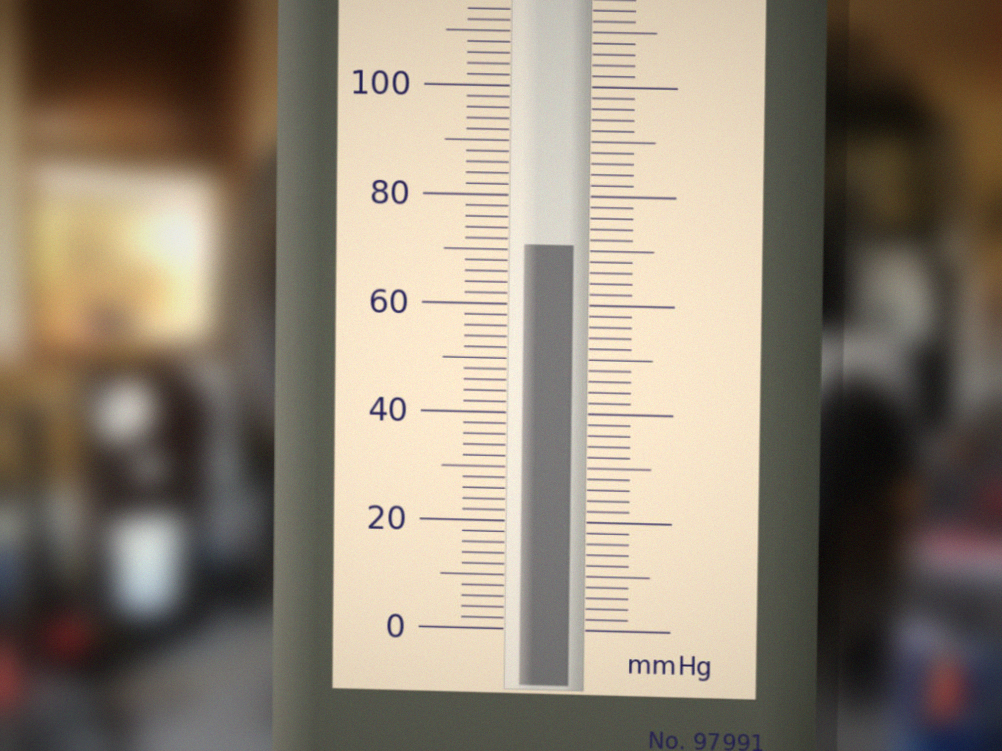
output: 71 mmHg
